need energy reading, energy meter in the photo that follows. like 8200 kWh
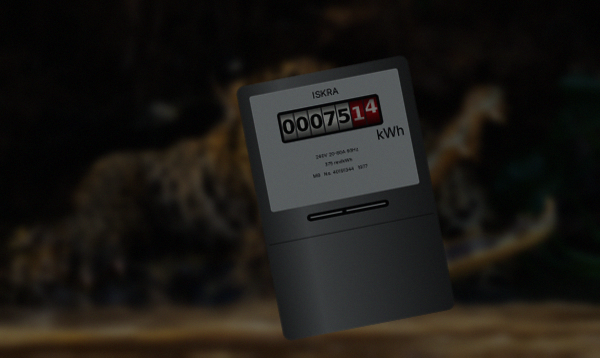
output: 75.14 kWh
